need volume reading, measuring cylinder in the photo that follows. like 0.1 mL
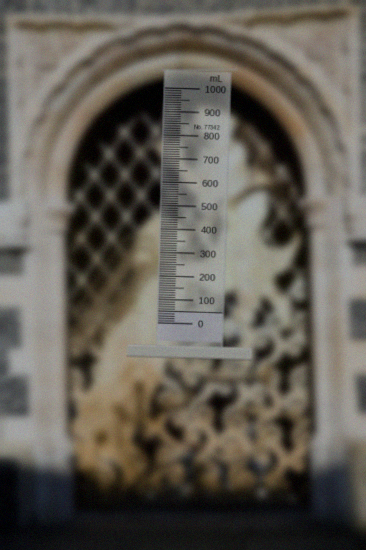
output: 50 mL
